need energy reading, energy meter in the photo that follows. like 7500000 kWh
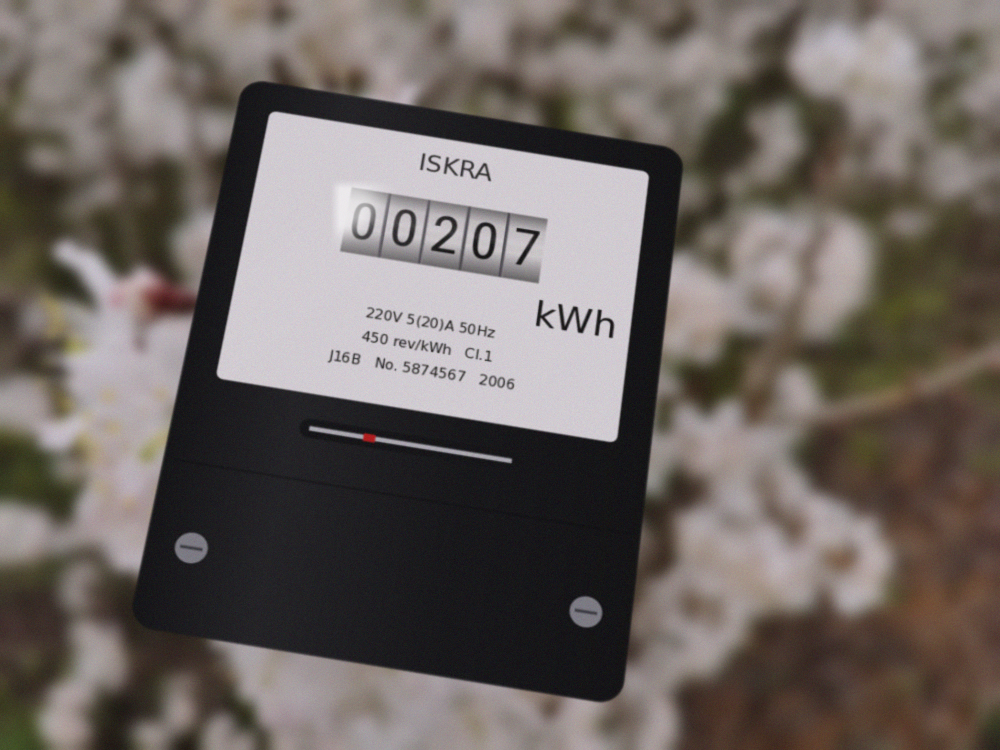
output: 207 kWh
